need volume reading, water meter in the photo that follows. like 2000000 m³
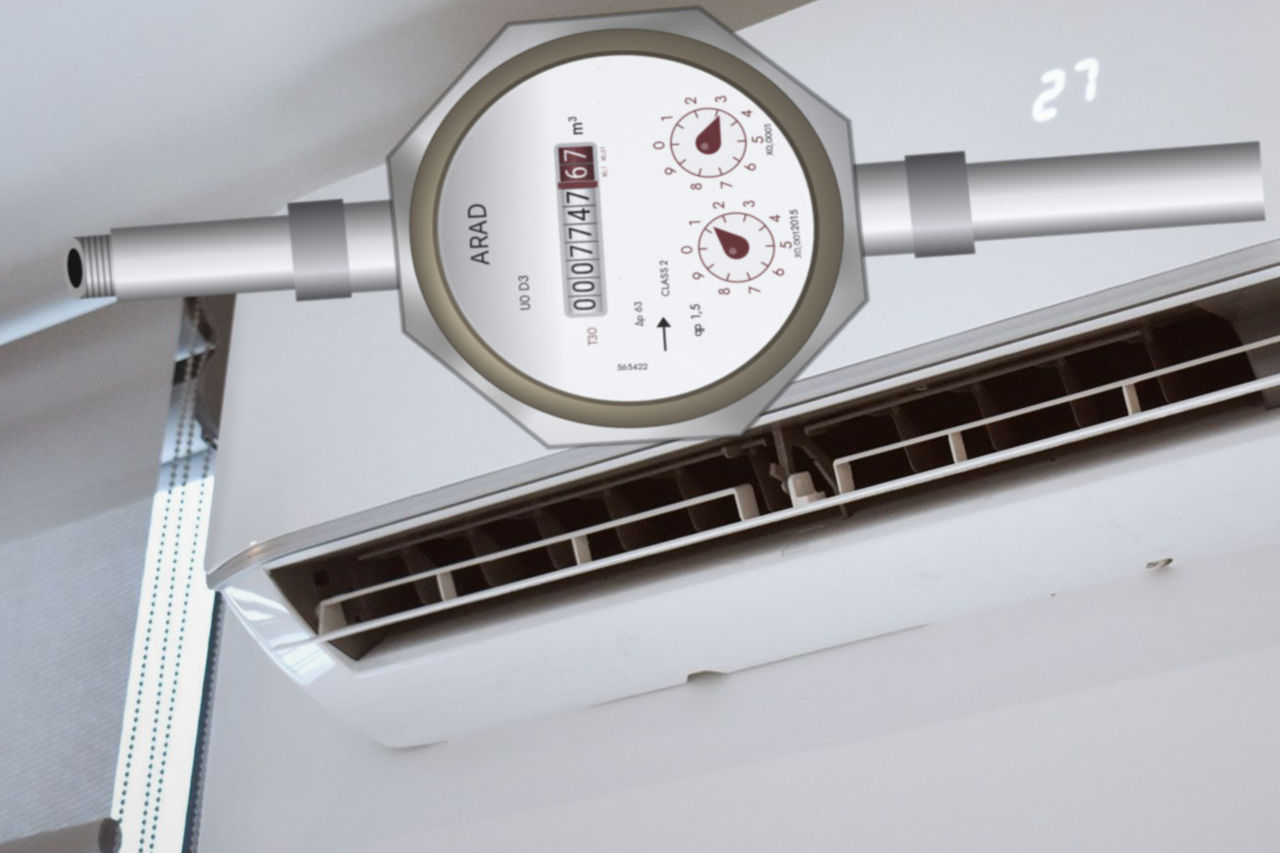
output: 7747.6713 m³
